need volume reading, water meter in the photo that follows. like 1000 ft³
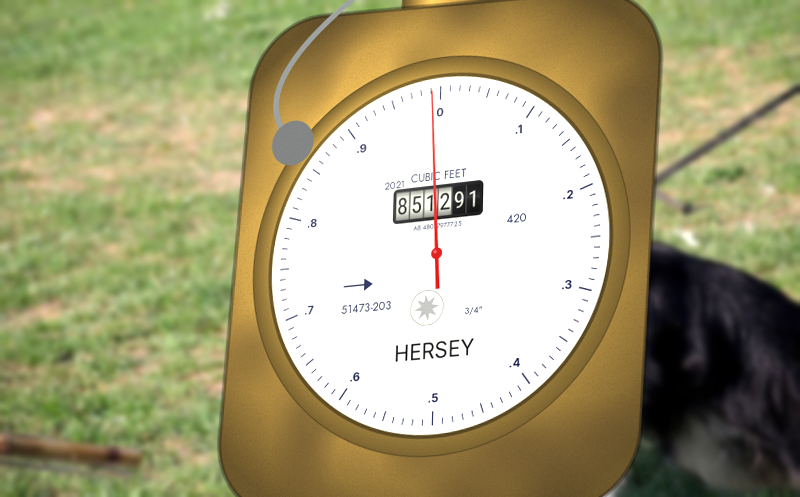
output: 851290.99 ft³
